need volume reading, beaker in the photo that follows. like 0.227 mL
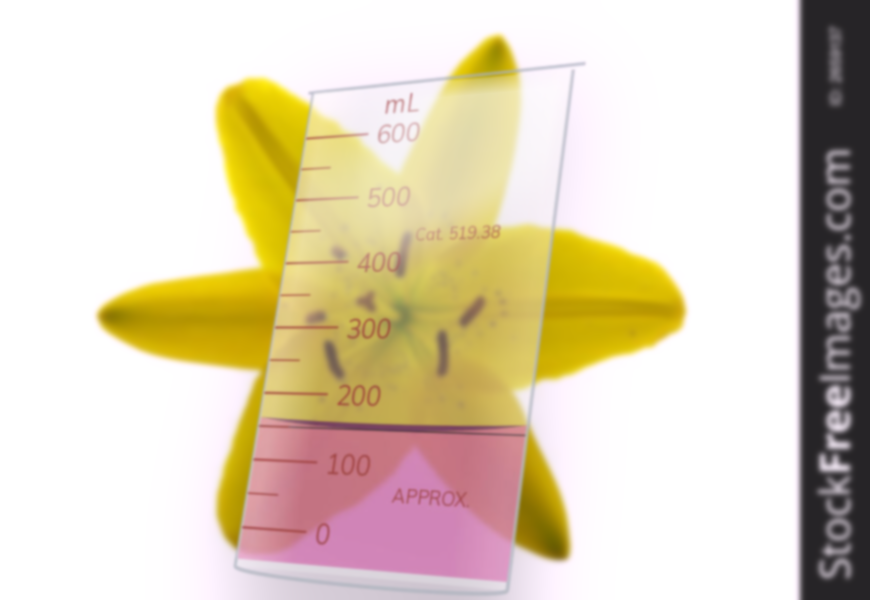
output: 150 mL
